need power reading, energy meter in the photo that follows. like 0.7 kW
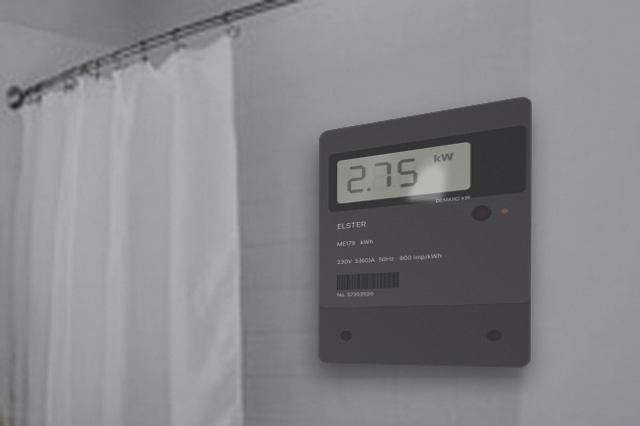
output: 2.75 kW
